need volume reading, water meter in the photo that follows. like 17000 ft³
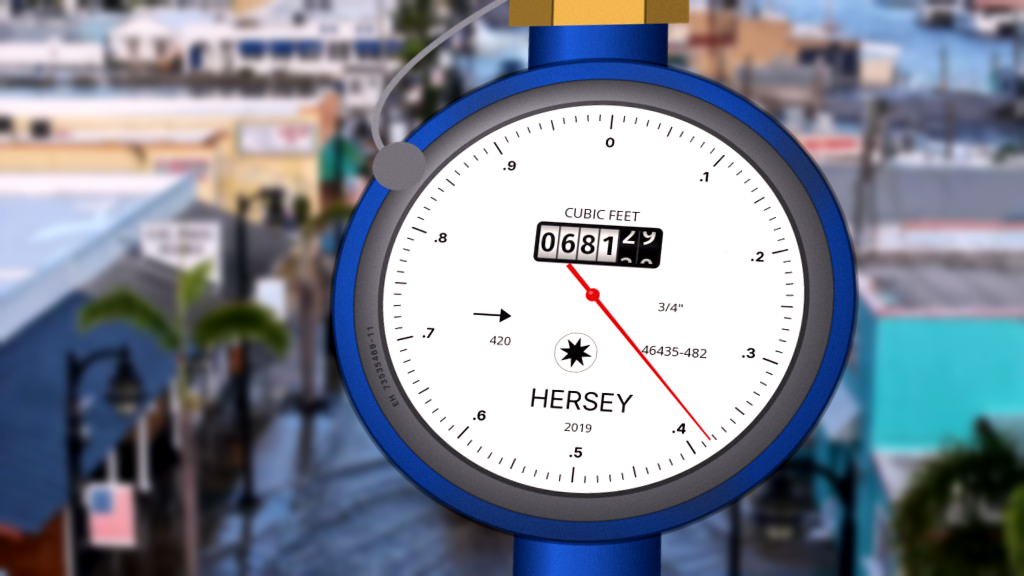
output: 68129.38 ft³
